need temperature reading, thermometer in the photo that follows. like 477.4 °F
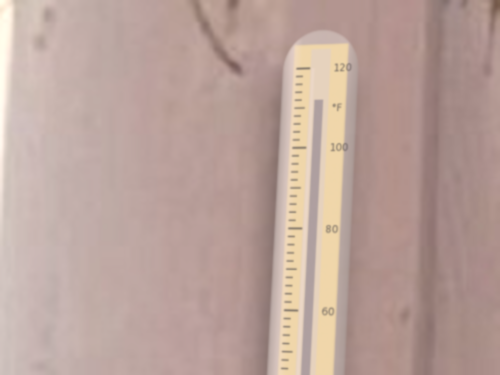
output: 112 °F
